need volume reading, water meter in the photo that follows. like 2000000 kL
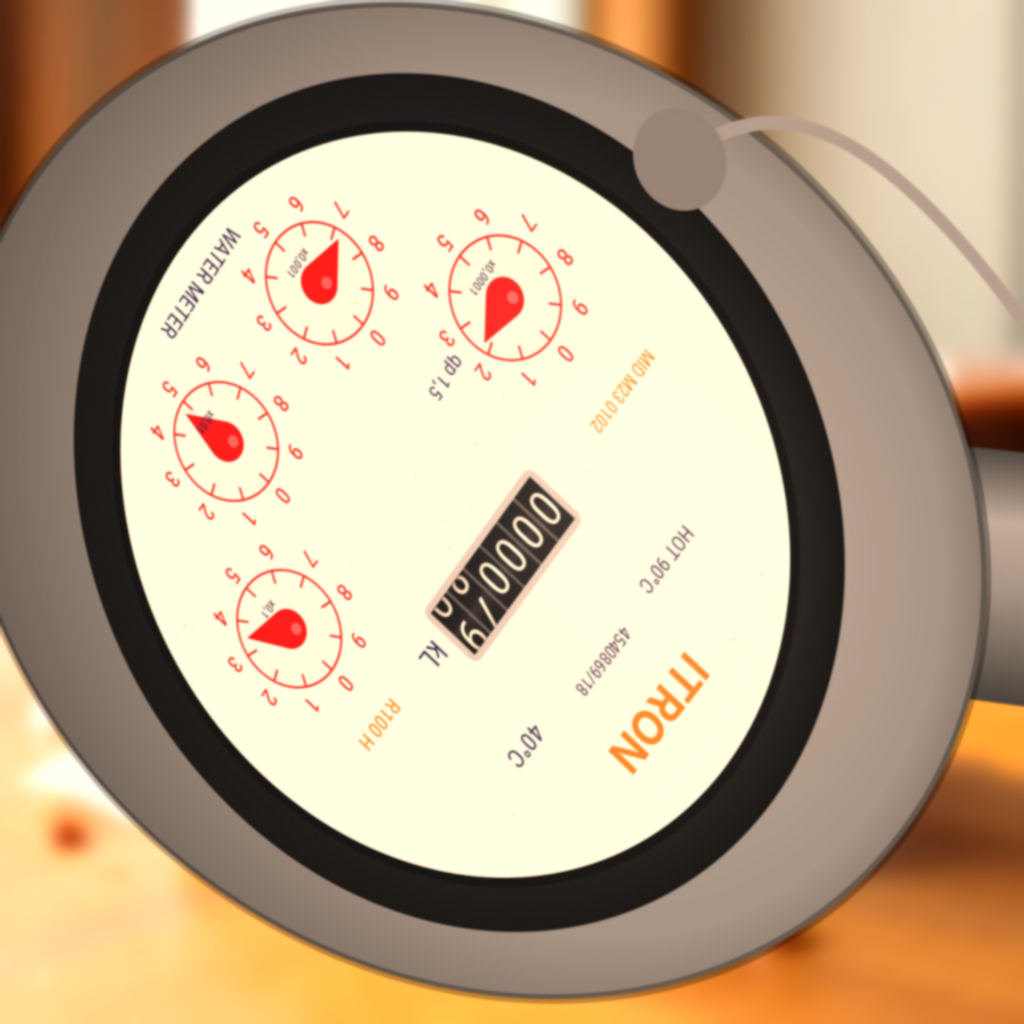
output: 79.3472 kL
